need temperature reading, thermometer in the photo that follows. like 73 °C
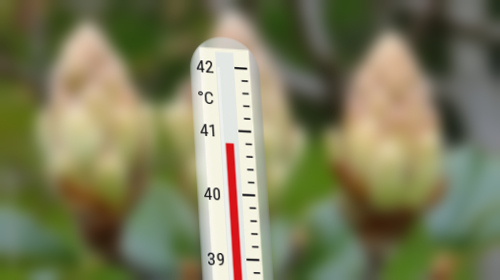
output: 40.8 °C
